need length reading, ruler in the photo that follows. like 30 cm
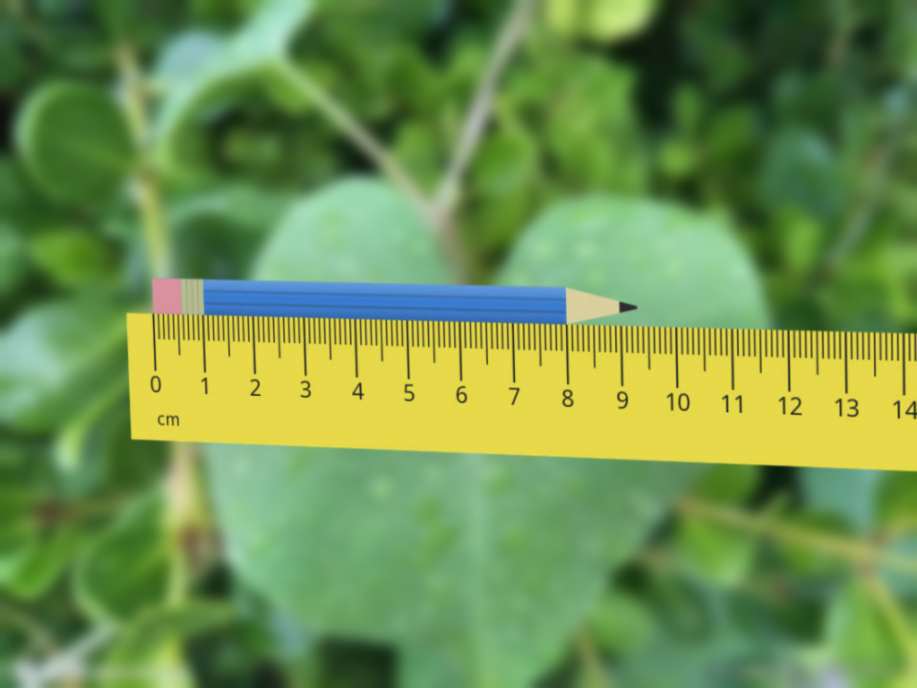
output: 9.3 cm
